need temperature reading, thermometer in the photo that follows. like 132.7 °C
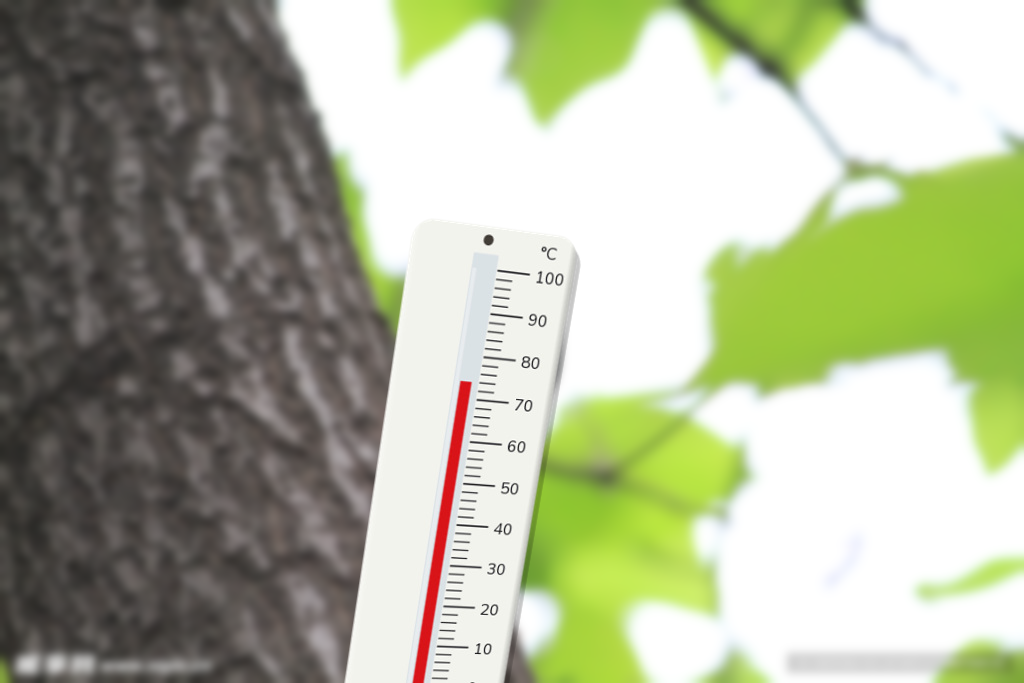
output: 74 °C
